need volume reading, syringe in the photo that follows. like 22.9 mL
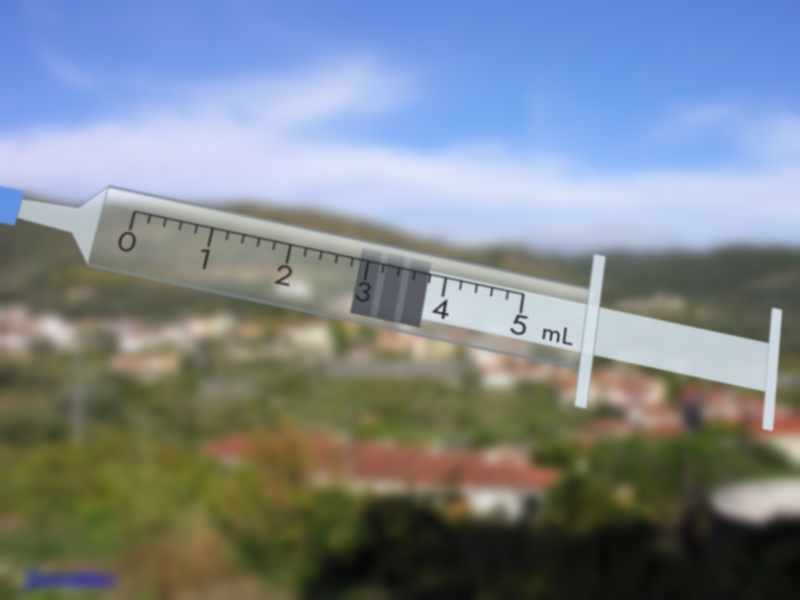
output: 2.9 mL
